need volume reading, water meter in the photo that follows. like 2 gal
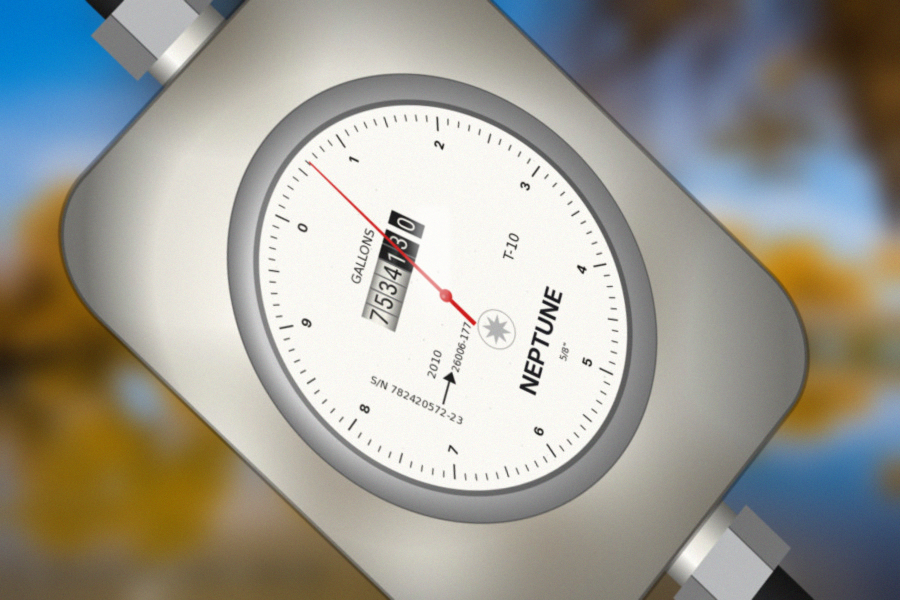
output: 7534130.6 gal
